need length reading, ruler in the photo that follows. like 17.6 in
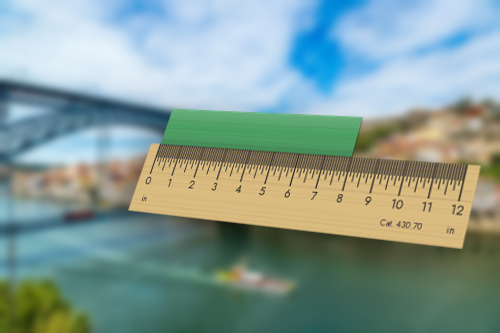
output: 8 in
